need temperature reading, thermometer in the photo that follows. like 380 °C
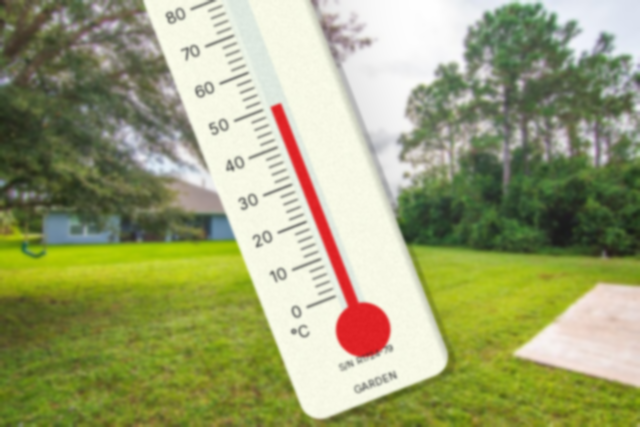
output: 50 °C
